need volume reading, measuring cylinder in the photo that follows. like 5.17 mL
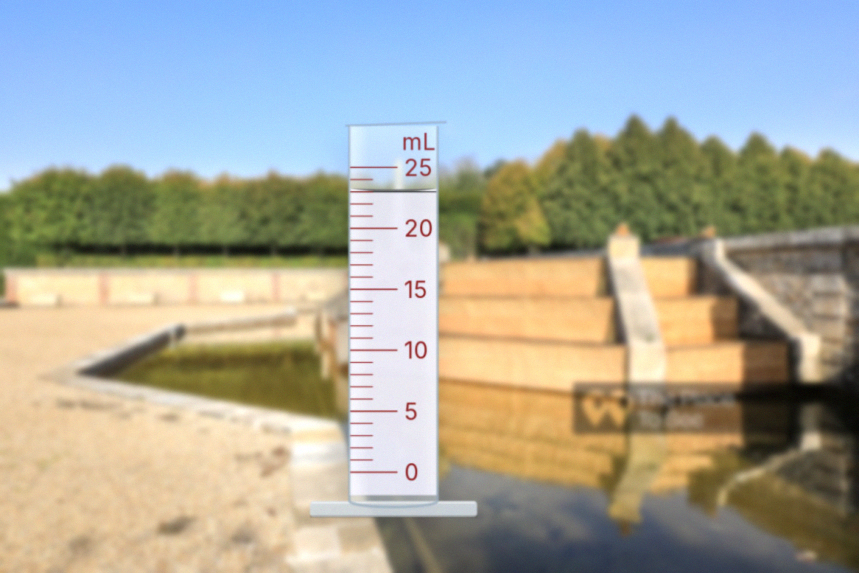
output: 23 mL
